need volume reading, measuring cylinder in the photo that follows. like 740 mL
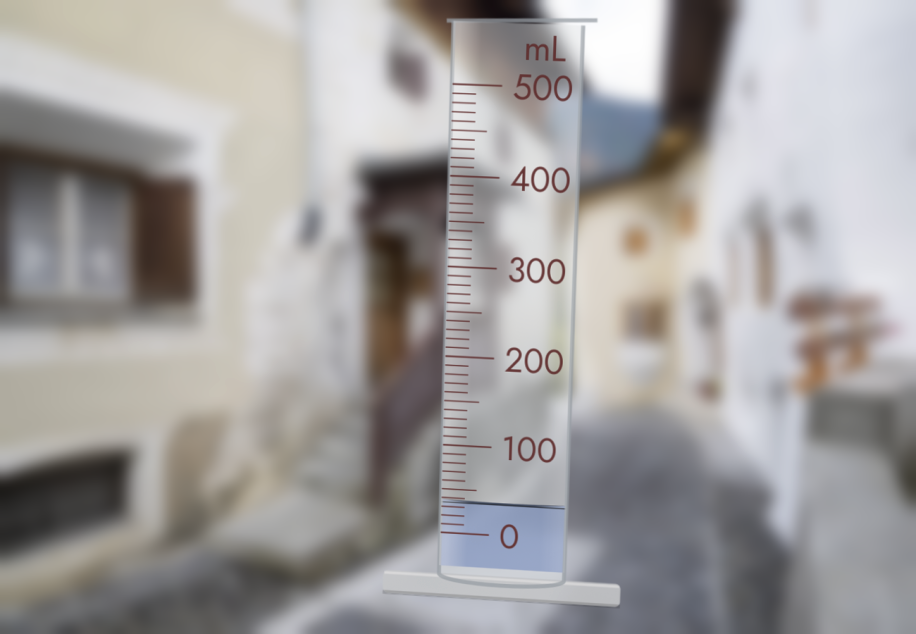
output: 35 mL
